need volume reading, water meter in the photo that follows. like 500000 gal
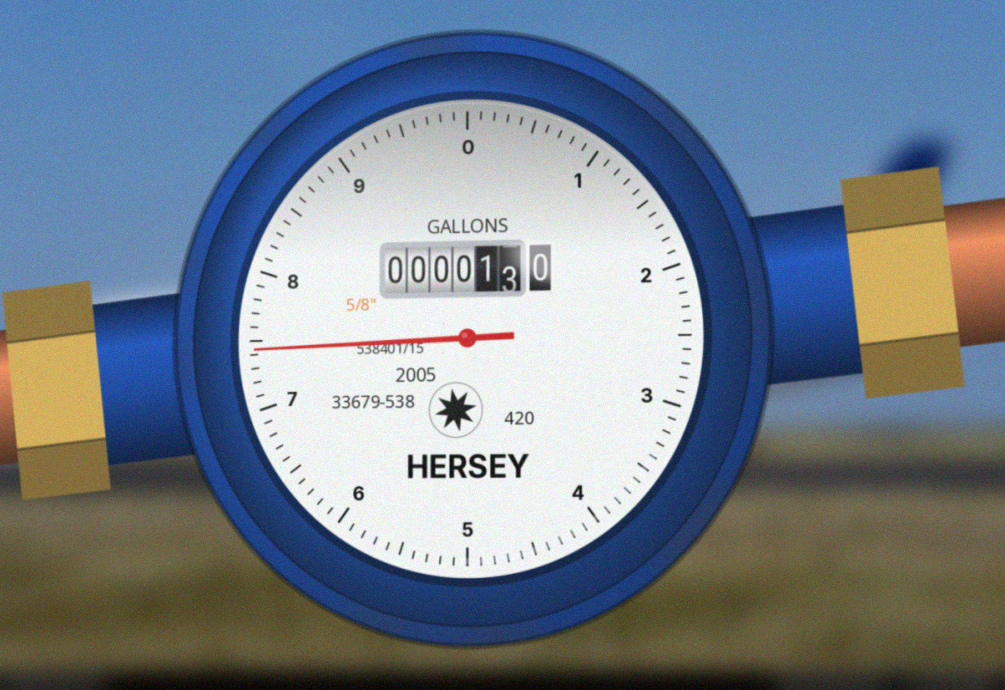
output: 127.4 gal
